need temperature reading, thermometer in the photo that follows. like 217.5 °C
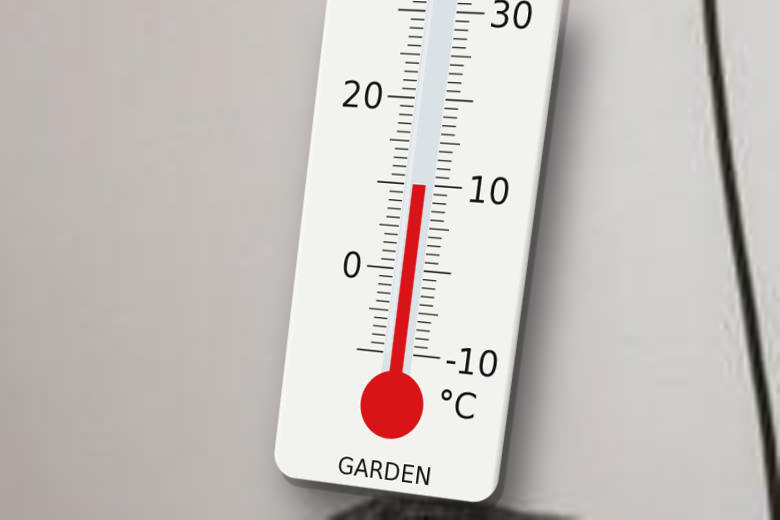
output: 10 °C
